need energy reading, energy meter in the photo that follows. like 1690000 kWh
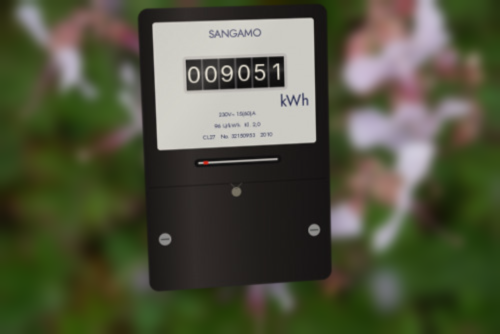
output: 9051 kWh
